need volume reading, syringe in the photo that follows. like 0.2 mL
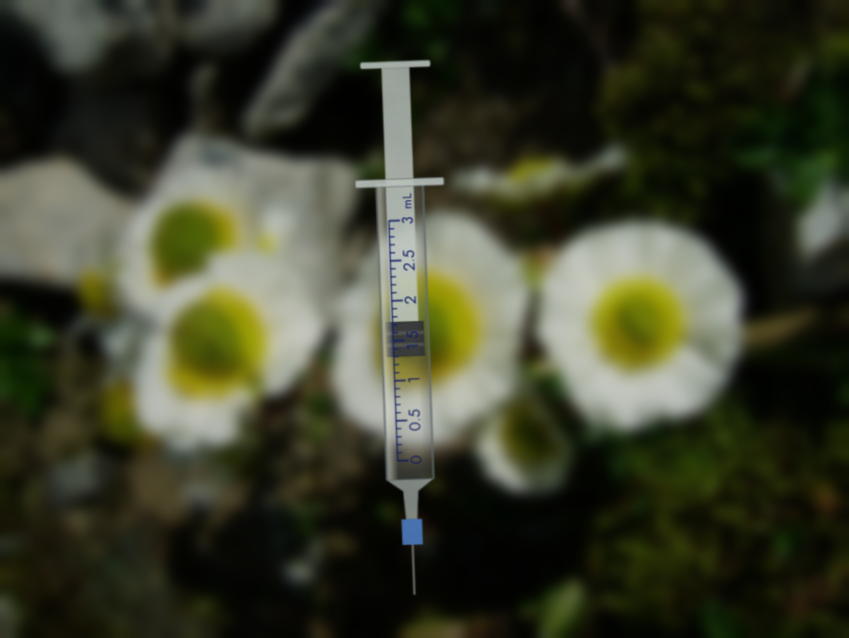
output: 1.3 mL
